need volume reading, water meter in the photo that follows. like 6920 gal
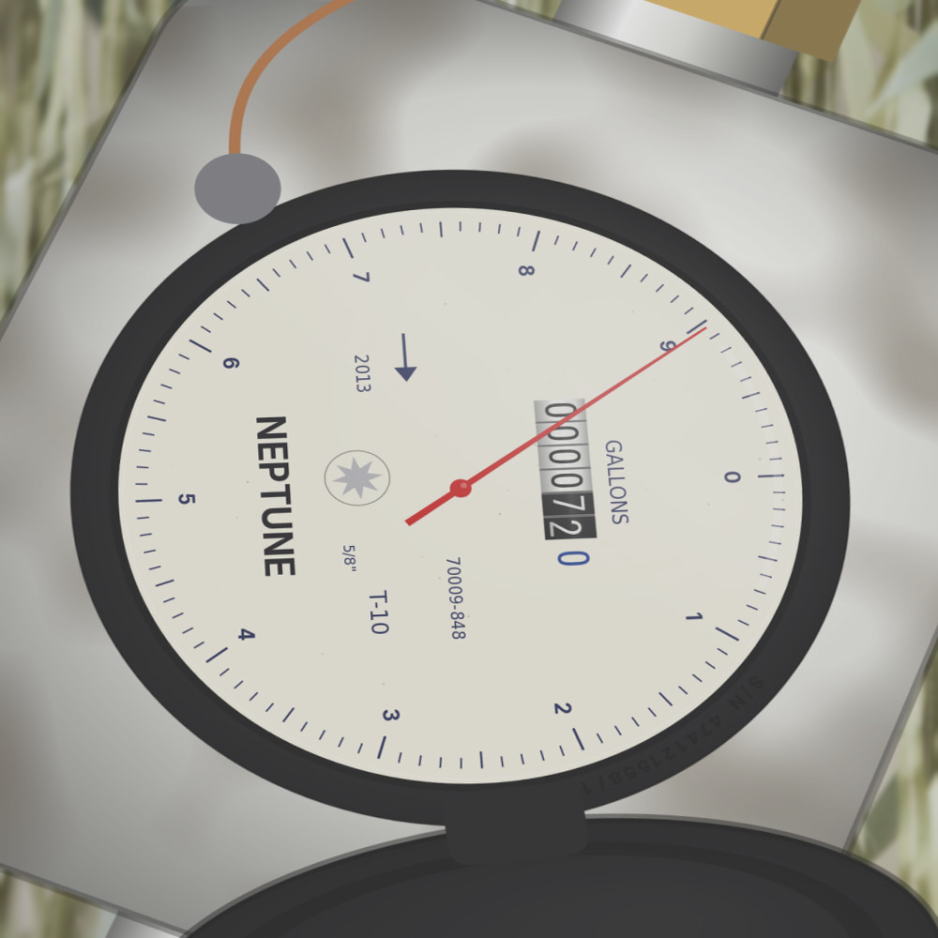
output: 719.0 gal
